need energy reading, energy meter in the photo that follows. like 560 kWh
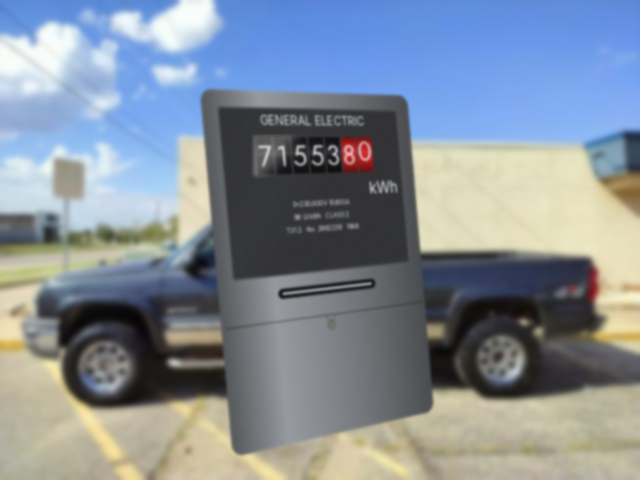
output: 71553.80 kWh
